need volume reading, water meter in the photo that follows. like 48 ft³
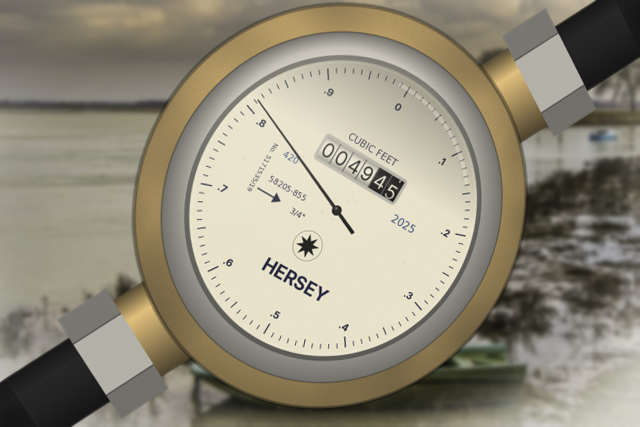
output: 4944.81 ft³
